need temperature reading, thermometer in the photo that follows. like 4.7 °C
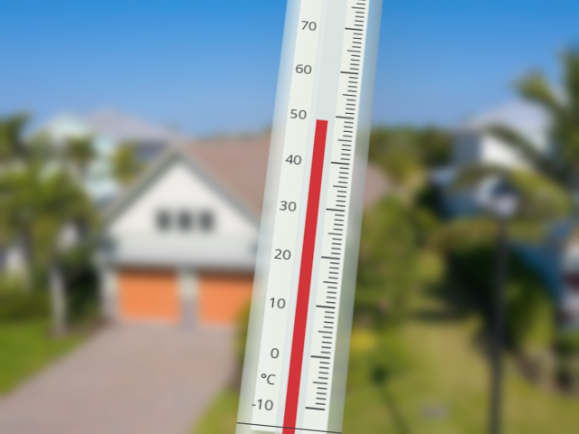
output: 49 °C
